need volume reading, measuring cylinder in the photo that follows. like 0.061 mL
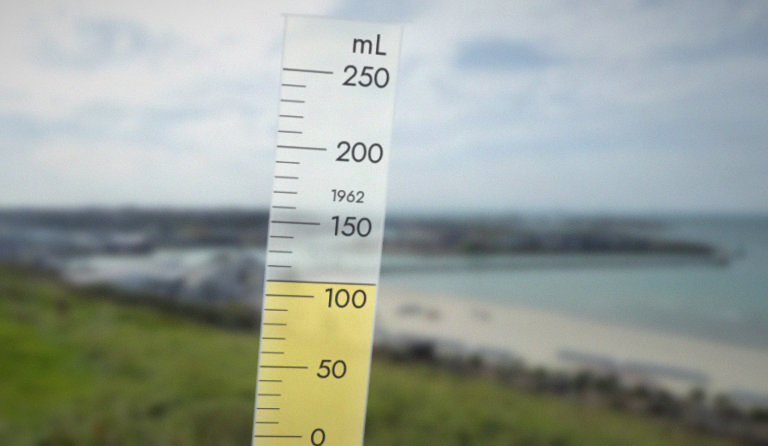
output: 110 mL
